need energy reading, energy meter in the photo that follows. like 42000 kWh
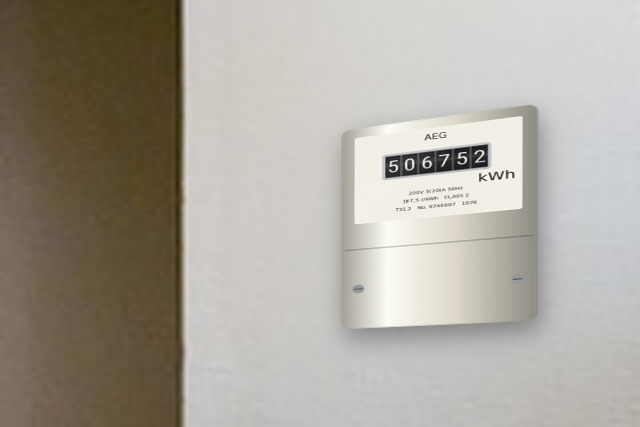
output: 506752 kWh
